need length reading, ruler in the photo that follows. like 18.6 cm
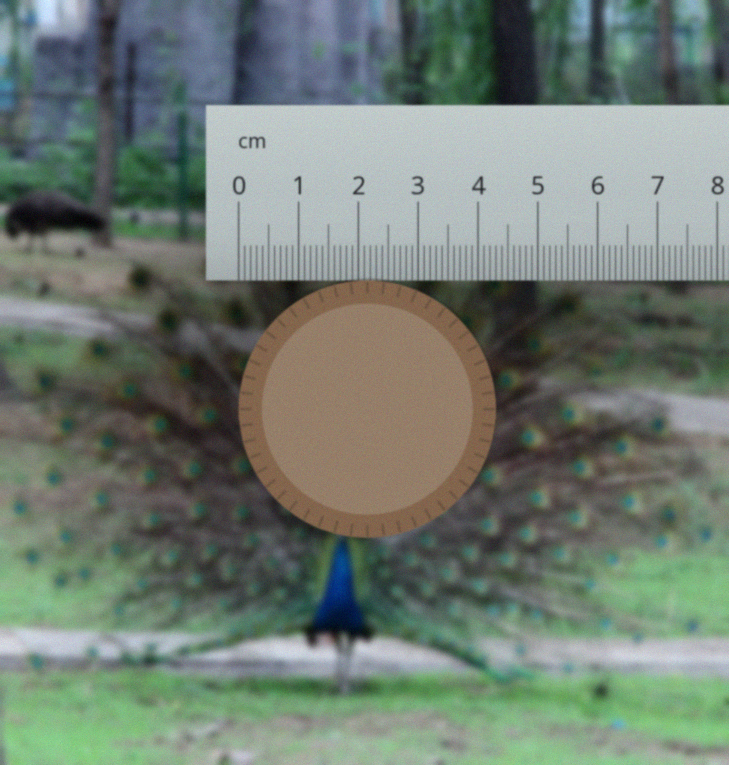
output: 4.3 cm
